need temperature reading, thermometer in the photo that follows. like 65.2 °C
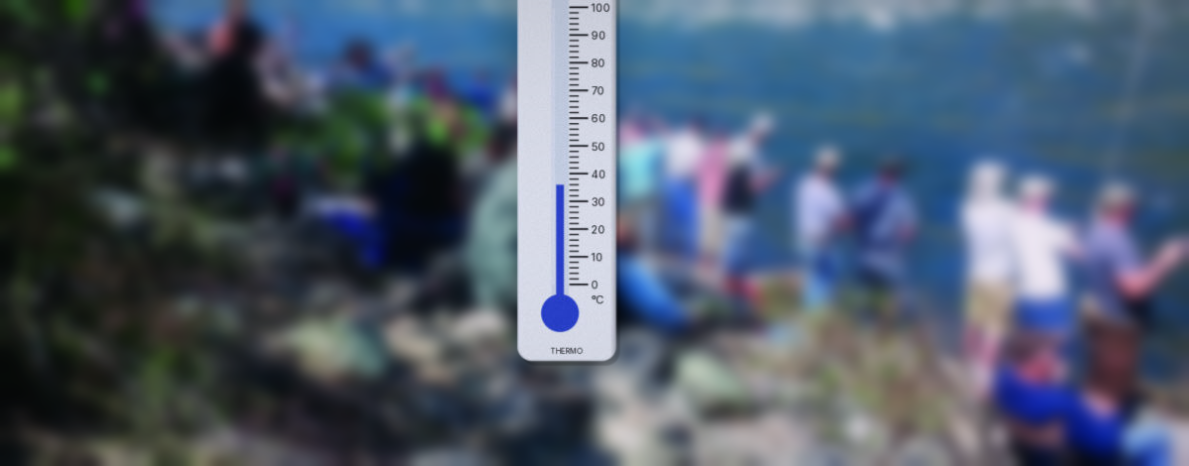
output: 36 °C
